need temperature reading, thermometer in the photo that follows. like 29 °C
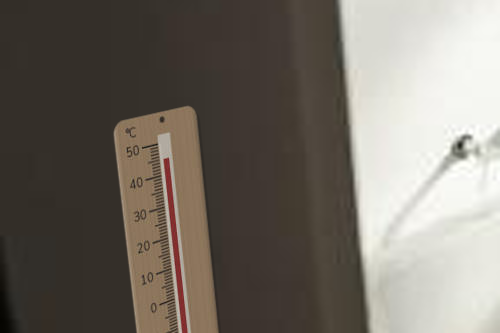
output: 45 °C
